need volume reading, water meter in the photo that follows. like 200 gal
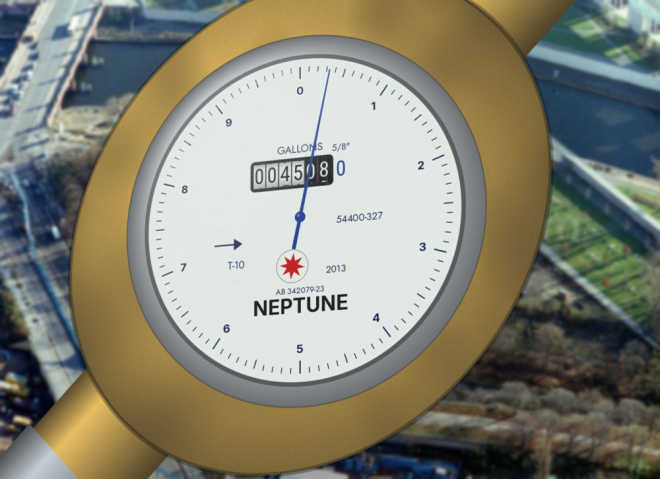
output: 45080.3 gal
